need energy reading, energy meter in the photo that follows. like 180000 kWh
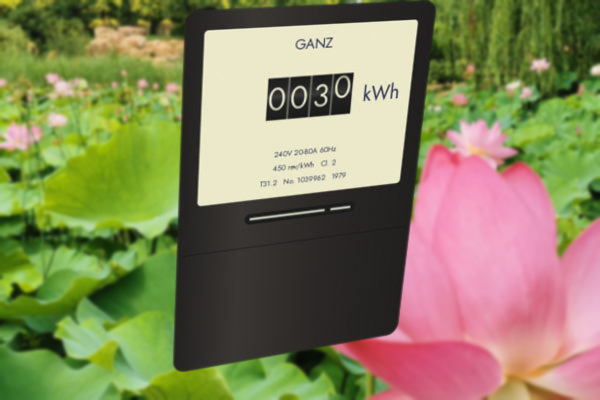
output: 30 kWh
